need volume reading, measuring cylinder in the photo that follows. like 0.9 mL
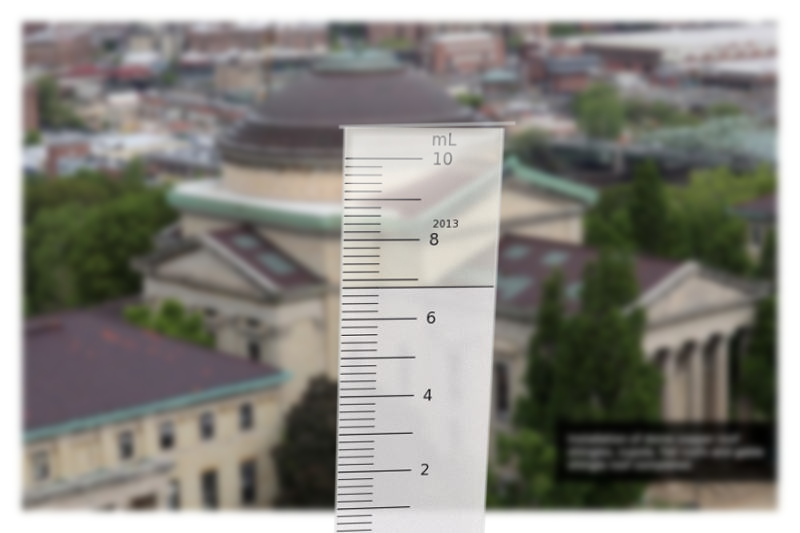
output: 6.8 mL
